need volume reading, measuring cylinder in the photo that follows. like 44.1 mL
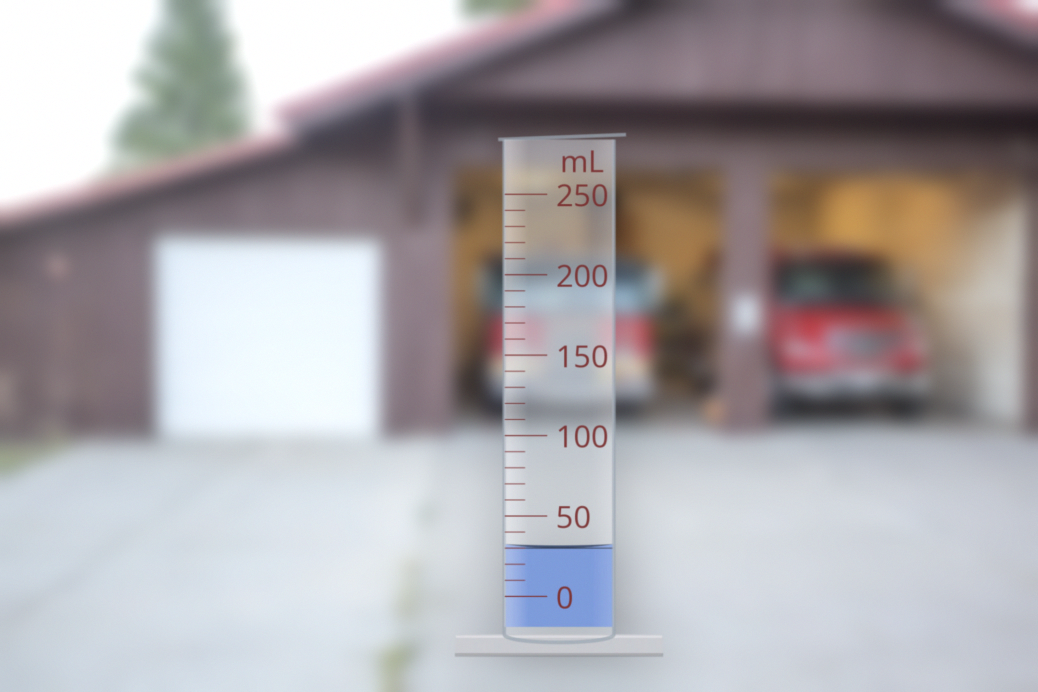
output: 30 mL
